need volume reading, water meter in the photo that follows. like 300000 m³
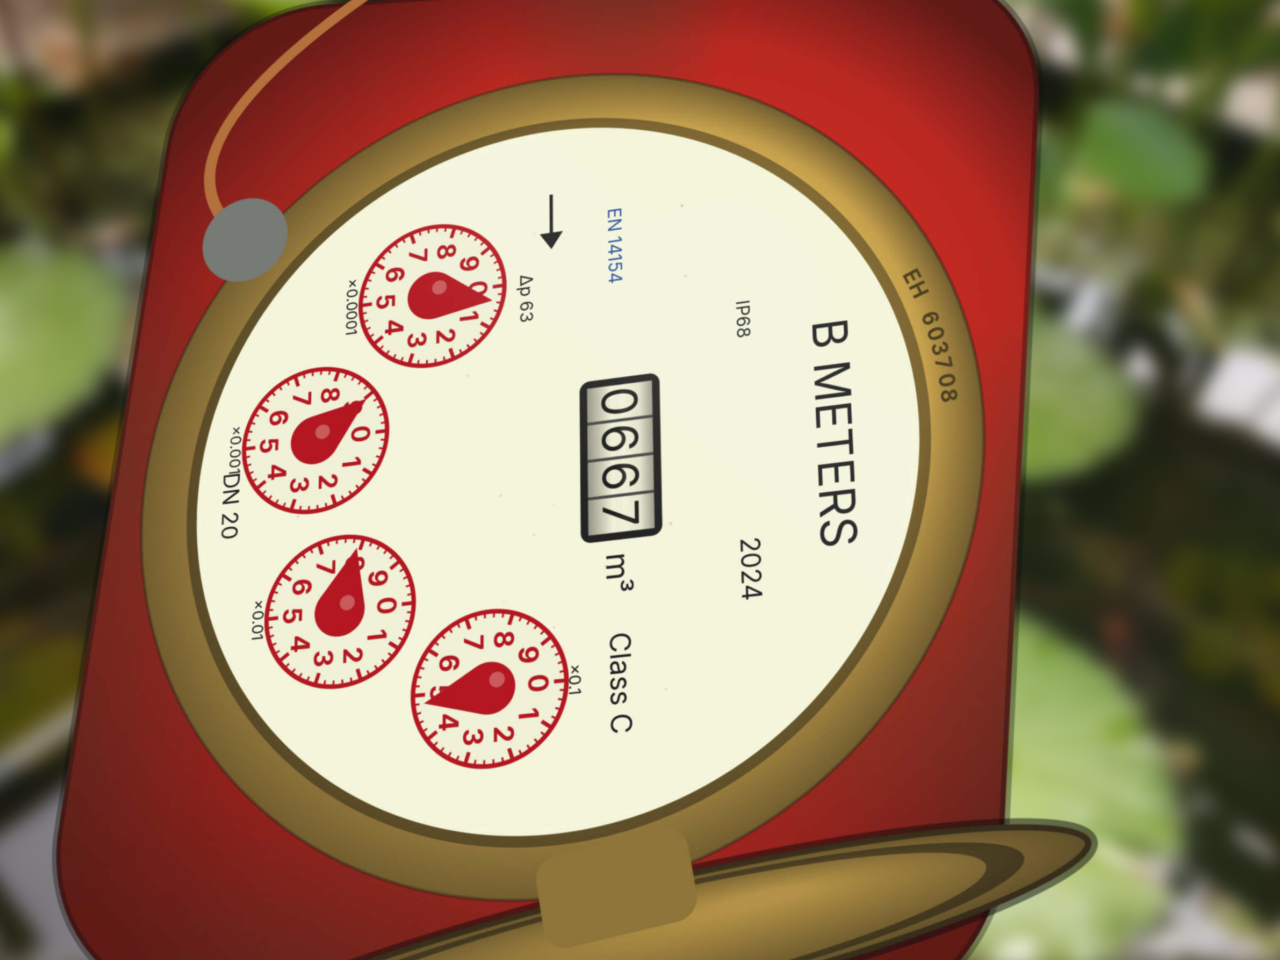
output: 667.4790 m³
